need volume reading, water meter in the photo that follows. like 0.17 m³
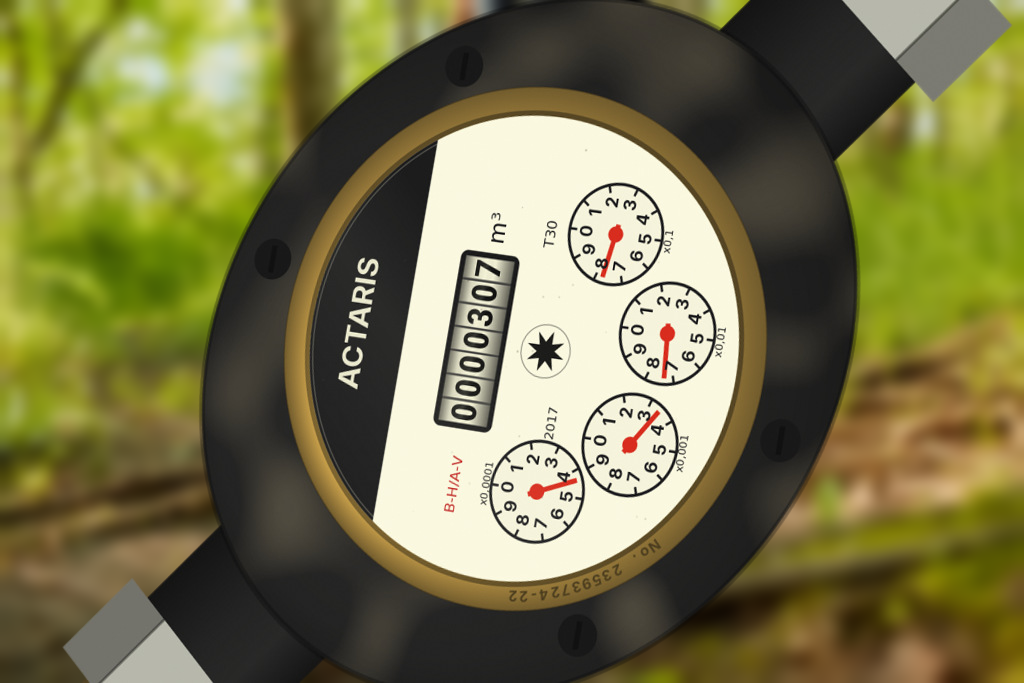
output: 307.7734 m³
